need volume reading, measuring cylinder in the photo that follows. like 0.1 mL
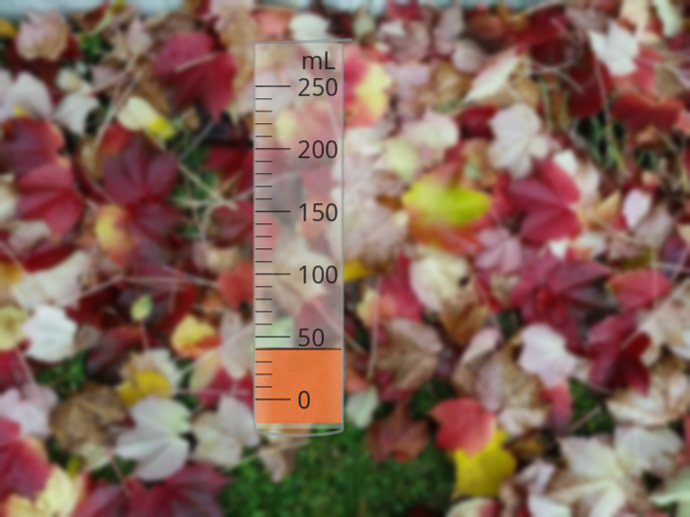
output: 40 mL
